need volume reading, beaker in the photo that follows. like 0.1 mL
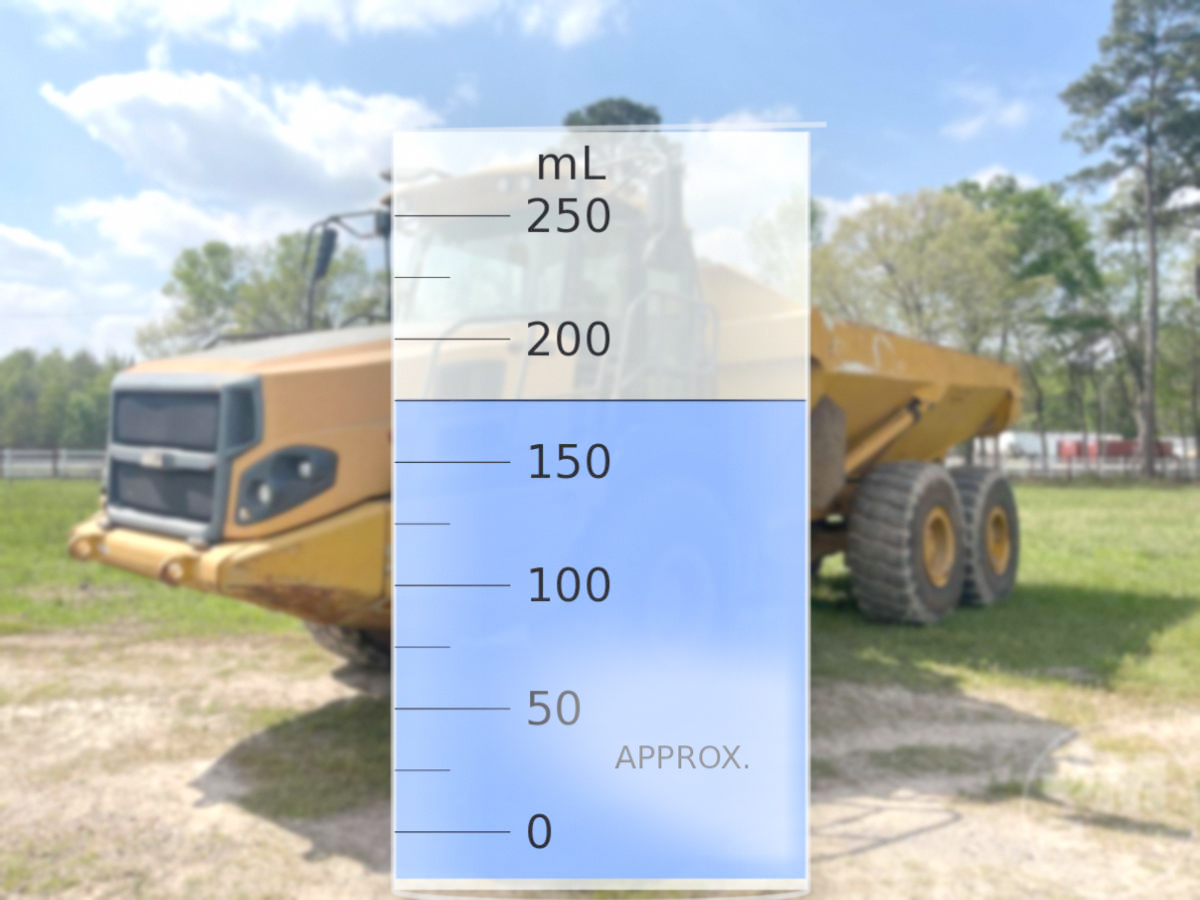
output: 175 mL
